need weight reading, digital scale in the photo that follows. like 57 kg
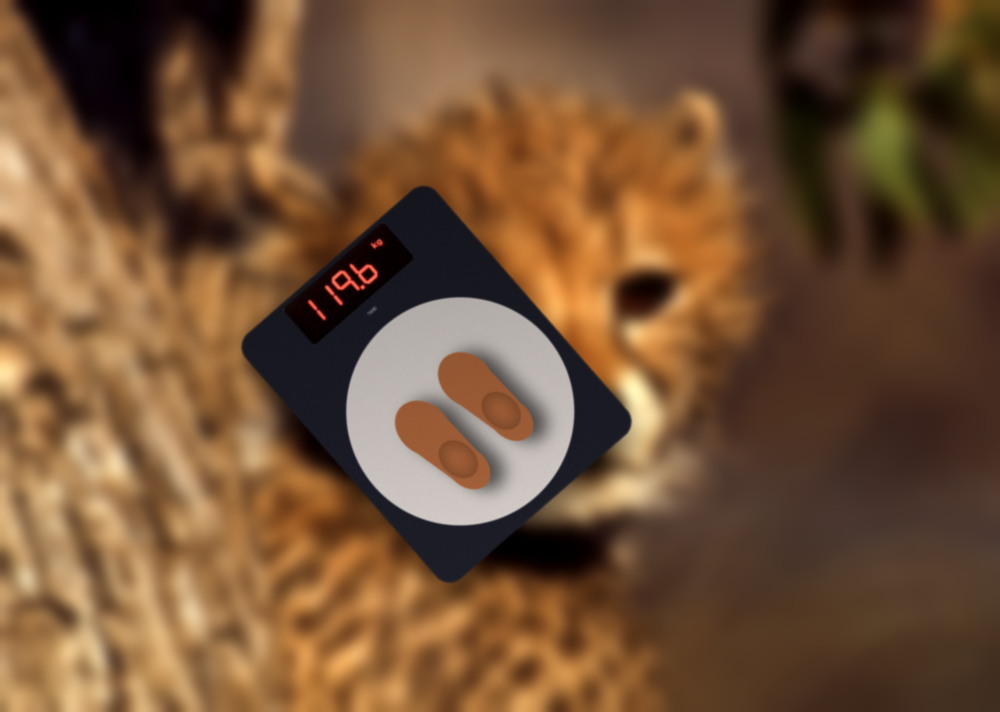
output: 119.6 kg
